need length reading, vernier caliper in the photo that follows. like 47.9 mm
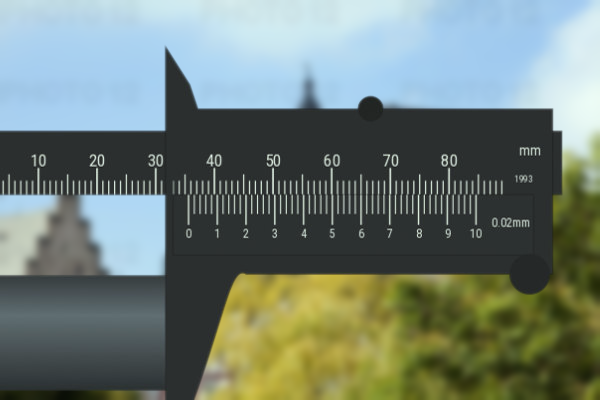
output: 35.6 mm
